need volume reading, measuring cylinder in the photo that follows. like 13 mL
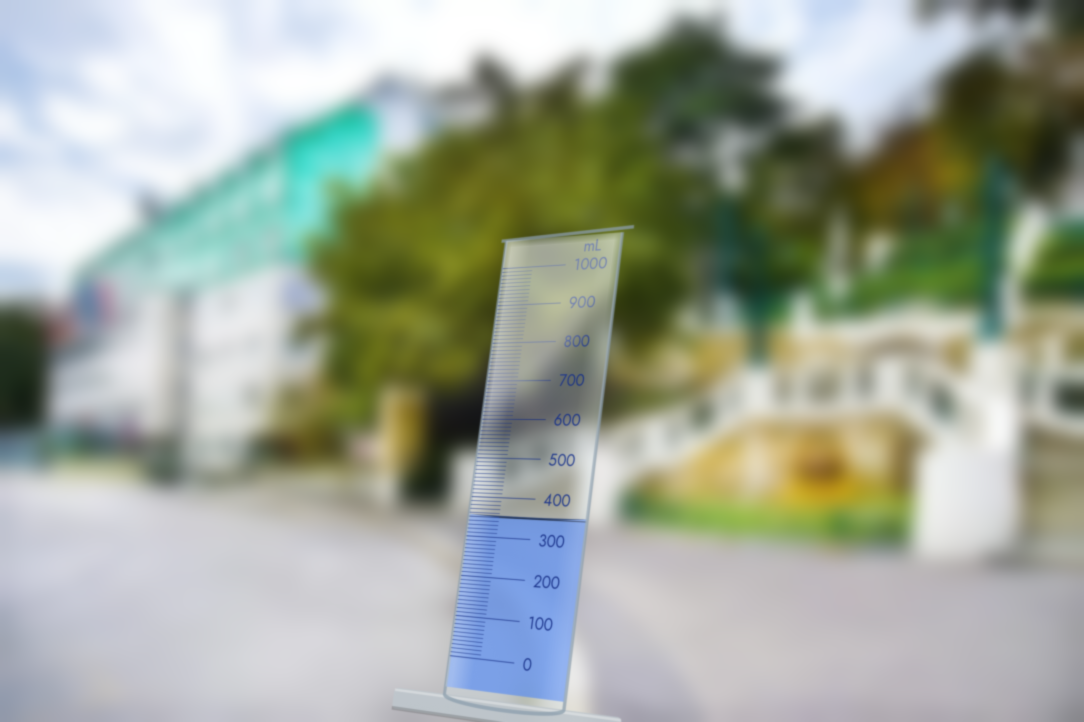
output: 350 mL
